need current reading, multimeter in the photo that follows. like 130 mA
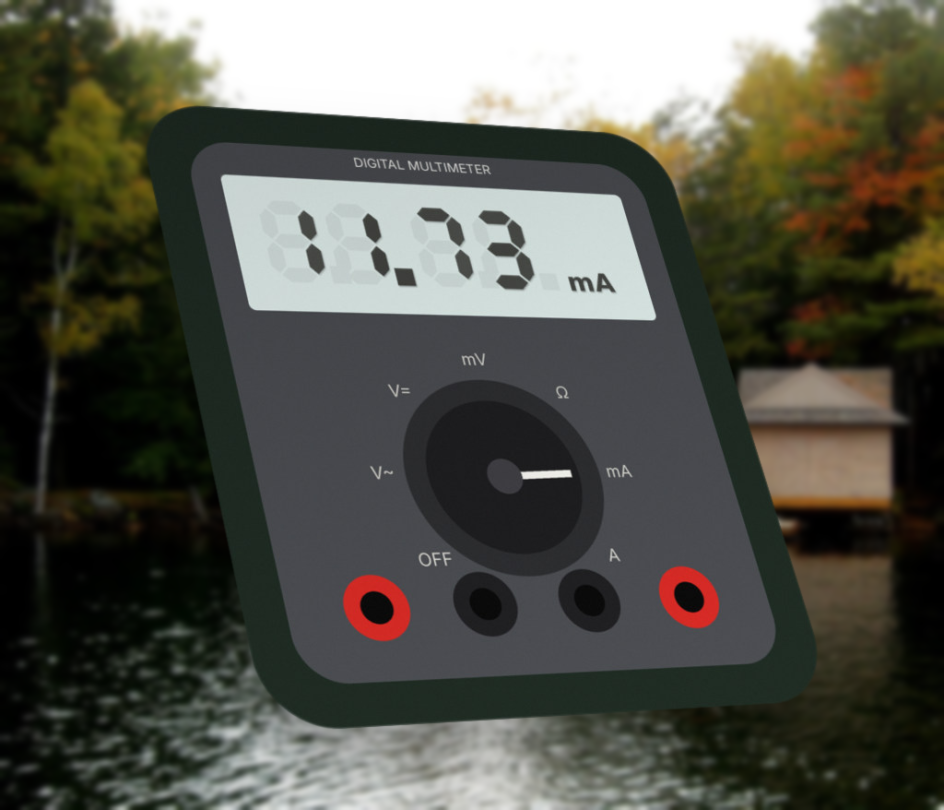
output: 11.73 mA
